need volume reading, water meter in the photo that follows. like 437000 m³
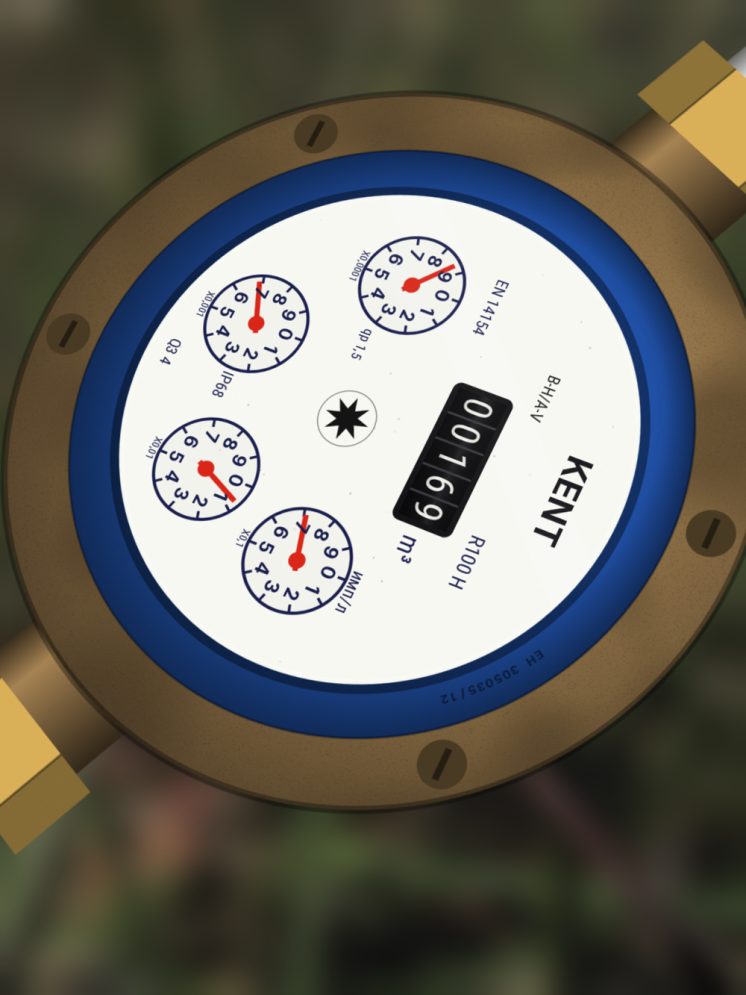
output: 169.7068 m³
